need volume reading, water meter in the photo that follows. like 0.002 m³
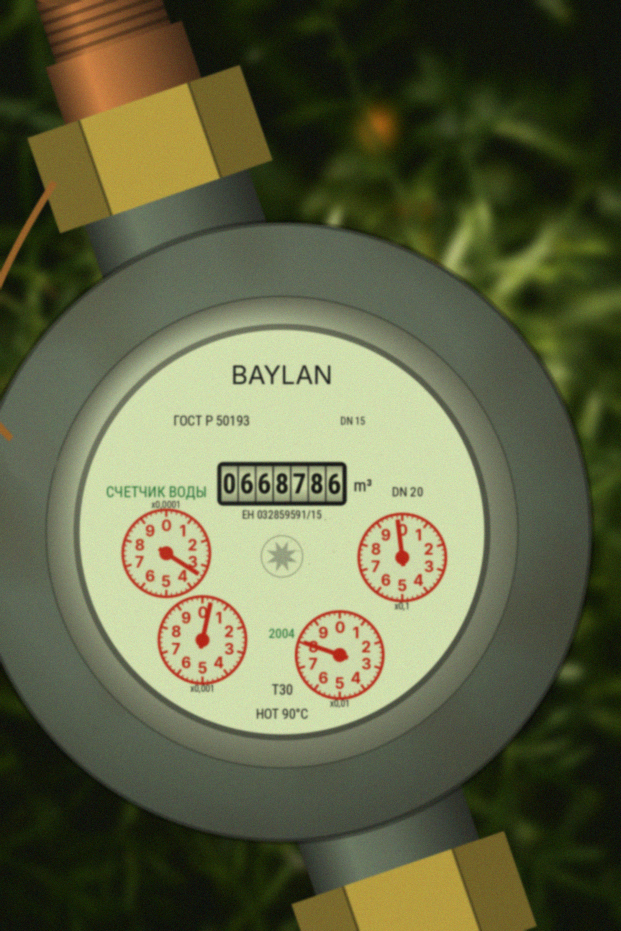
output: 668785.9803 m³
